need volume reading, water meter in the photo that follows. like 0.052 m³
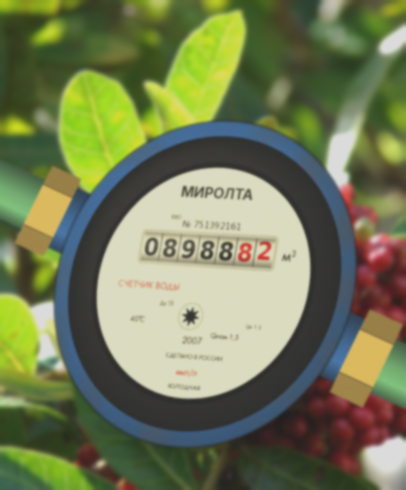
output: 8988.82 m³
